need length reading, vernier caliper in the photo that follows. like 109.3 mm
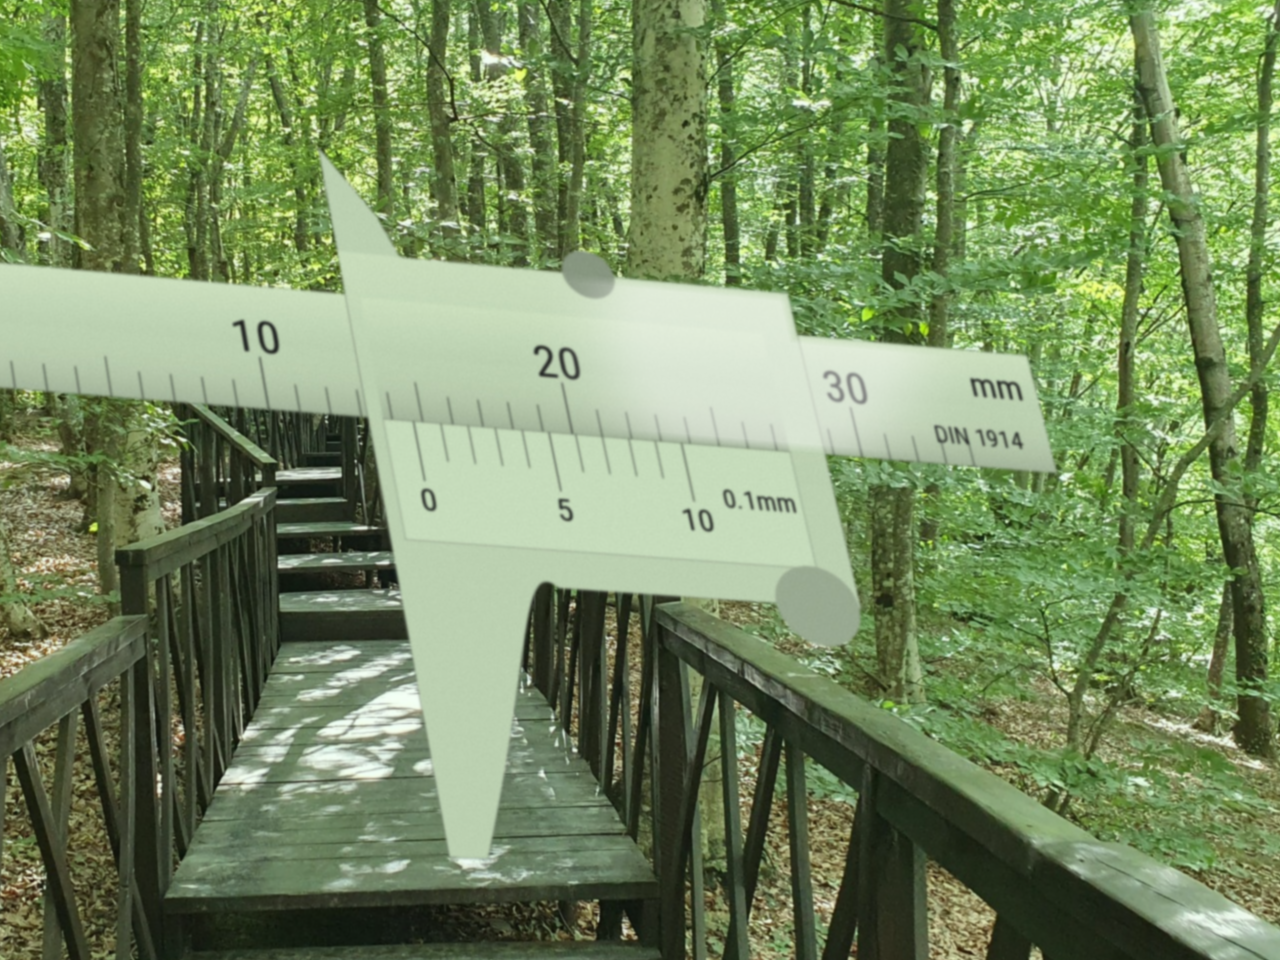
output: 14.7 mm
